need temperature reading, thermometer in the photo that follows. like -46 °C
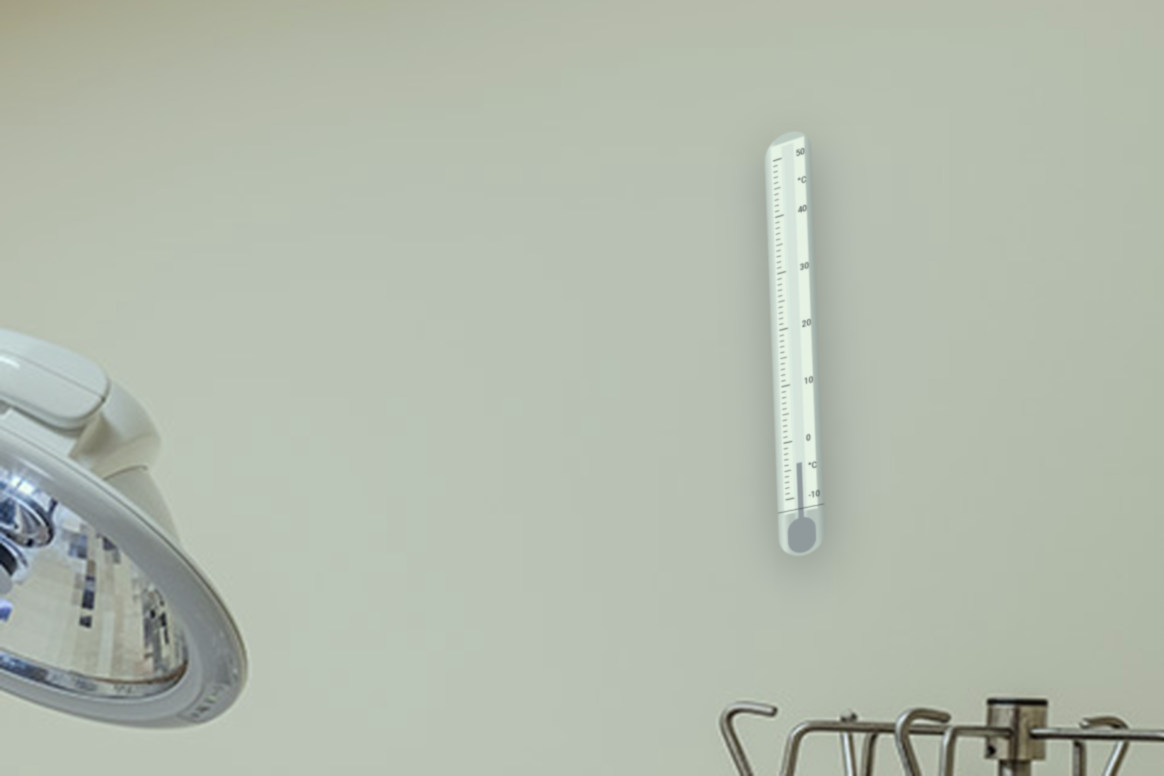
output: -4 °C
